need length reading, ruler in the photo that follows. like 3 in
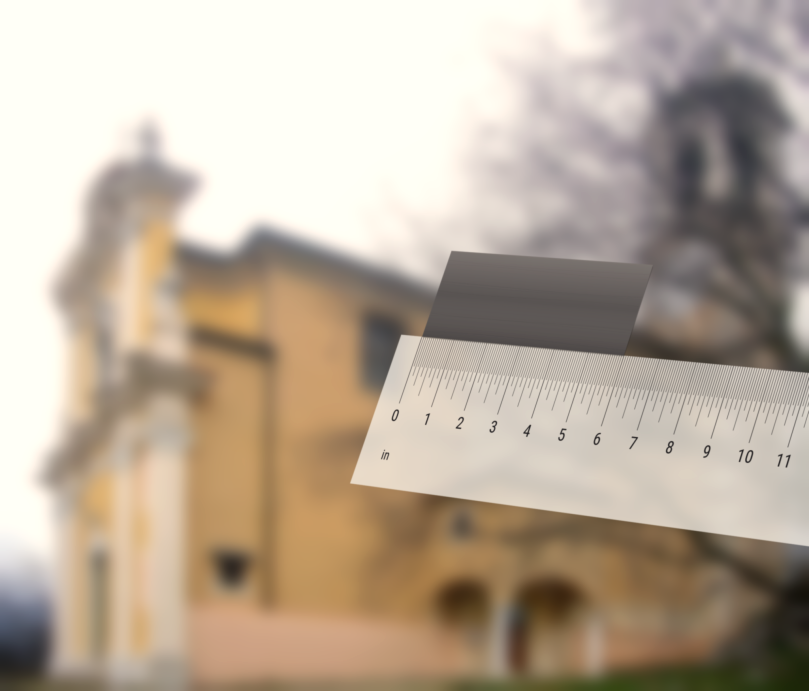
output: 6 in
